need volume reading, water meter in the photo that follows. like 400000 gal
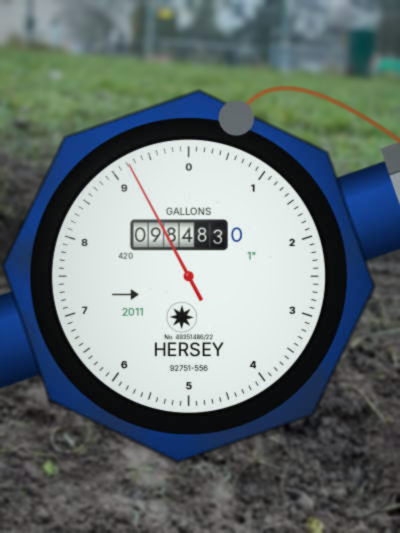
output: 984829.2 gal
